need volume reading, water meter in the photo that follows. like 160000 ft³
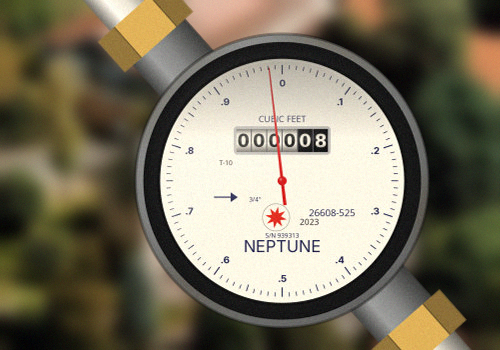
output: 7.98 ft³
